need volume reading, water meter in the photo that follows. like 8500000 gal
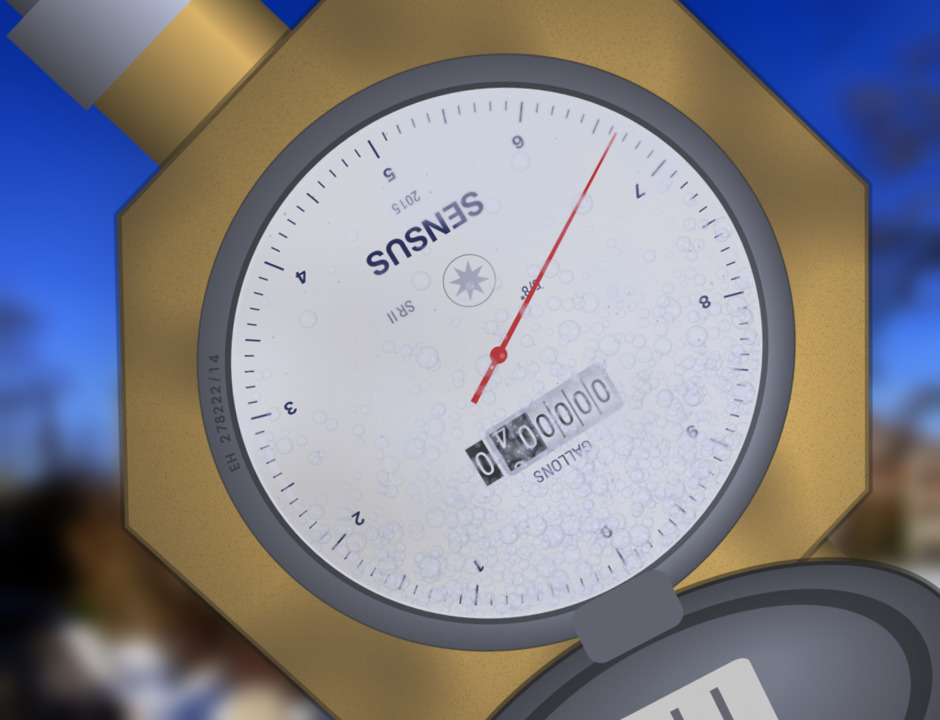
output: 36.6 gal
